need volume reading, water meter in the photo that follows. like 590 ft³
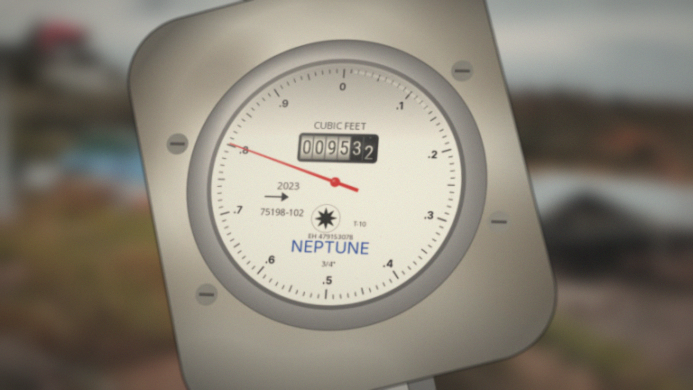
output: 9531.80 ft³
